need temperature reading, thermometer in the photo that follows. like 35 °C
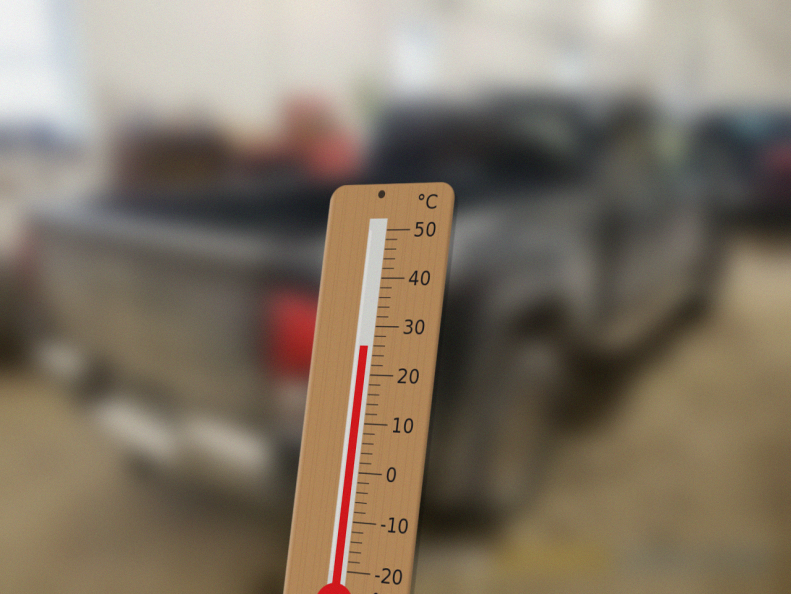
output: 26 °C
